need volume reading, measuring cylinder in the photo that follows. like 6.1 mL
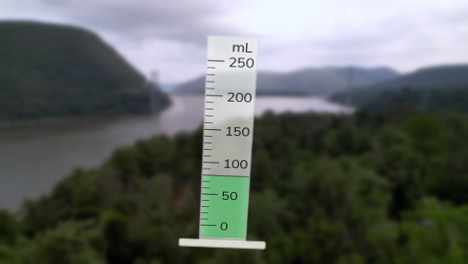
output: 80 mL
